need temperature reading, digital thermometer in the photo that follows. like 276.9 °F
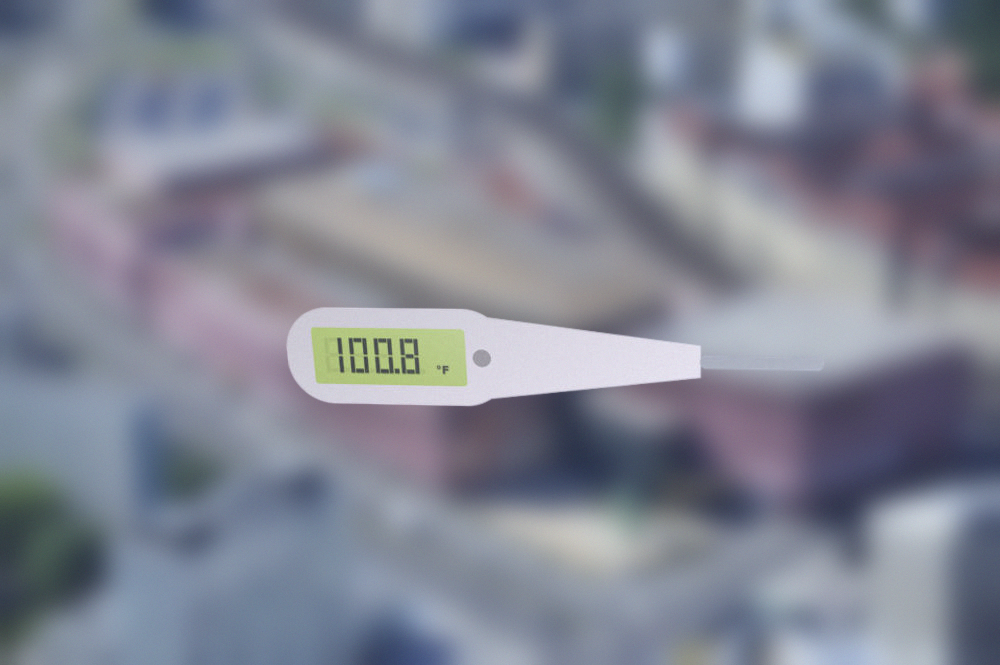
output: 100.8 °F
